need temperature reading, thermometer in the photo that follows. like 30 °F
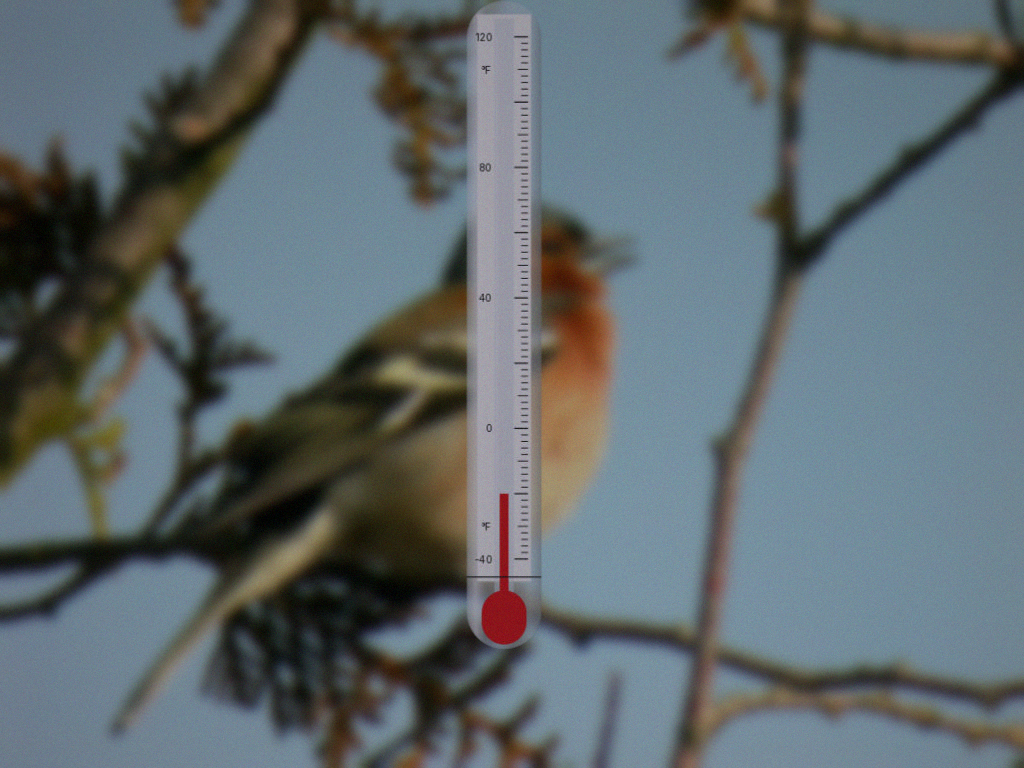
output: -20 °F
